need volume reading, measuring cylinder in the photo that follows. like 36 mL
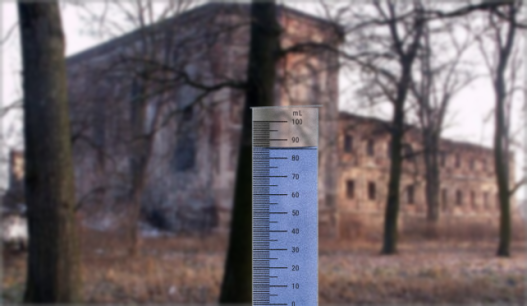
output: 85 mL
